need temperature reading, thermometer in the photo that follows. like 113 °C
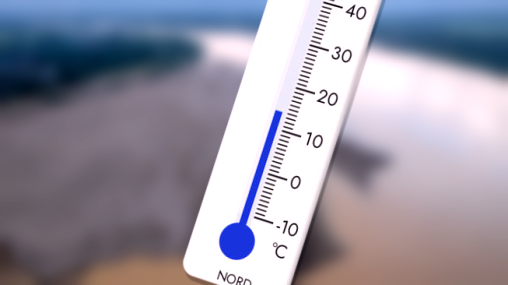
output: 14 °C
